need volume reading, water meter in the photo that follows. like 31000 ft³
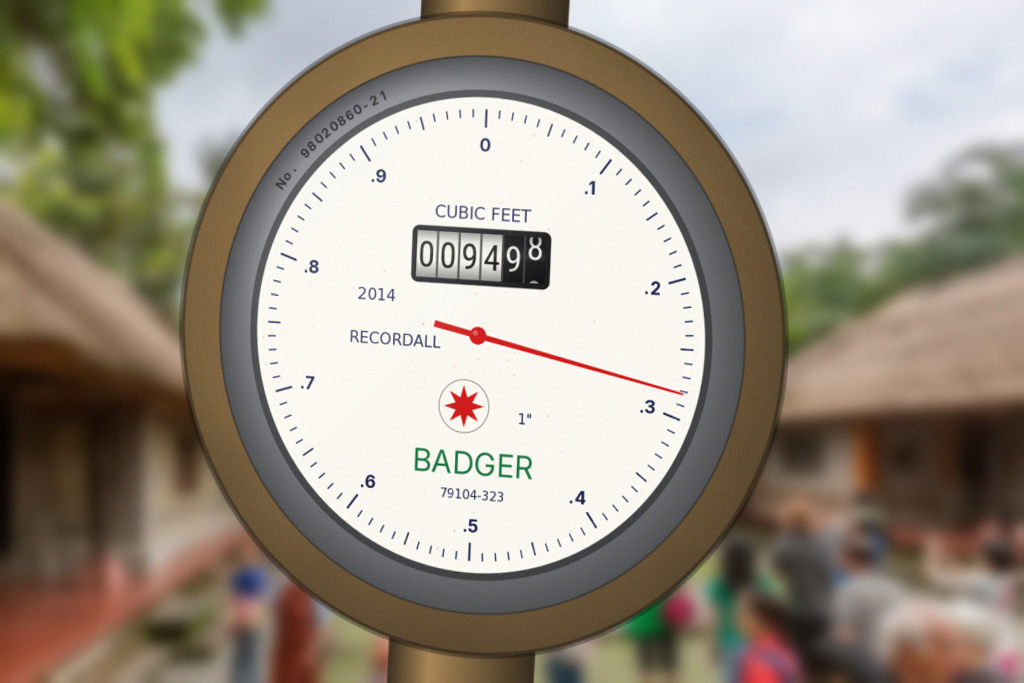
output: 9498.28 ft³
